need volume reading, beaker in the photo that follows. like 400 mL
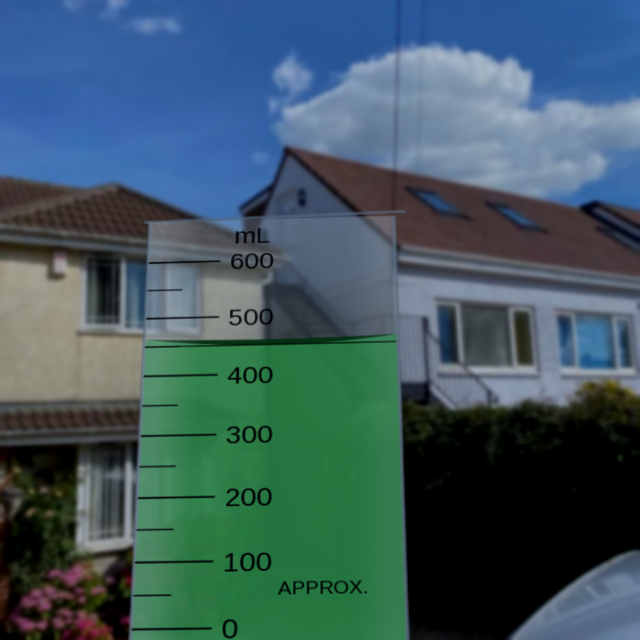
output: 450 mL
